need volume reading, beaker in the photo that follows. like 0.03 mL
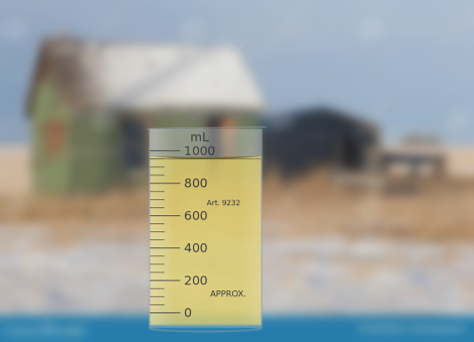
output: 950 mL
